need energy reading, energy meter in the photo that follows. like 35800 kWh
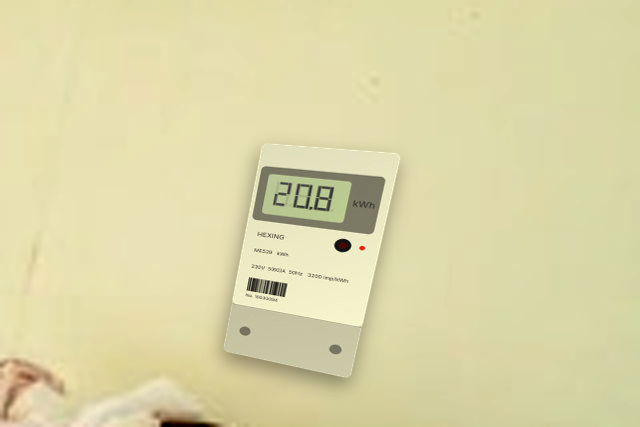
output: 20.8 kWh
